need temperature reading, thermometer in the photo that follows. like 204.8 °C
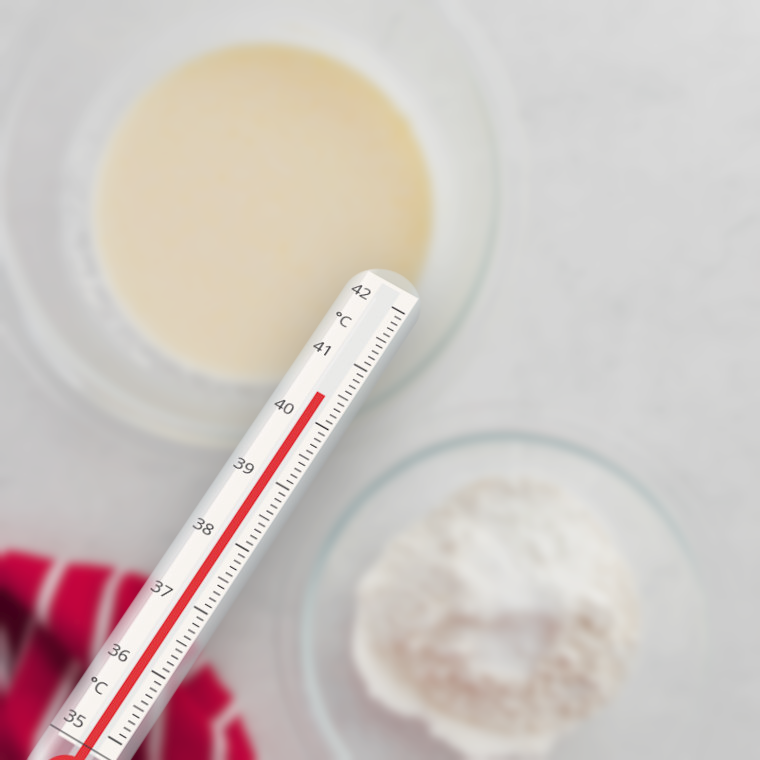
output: 40.4 °C
